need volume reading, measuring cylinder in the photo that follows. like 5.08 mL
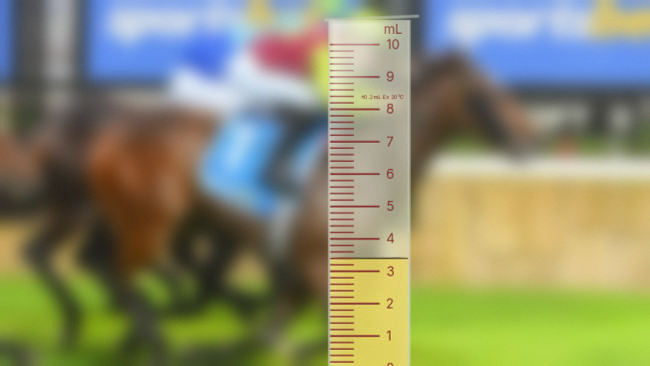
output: 3.4 mL
